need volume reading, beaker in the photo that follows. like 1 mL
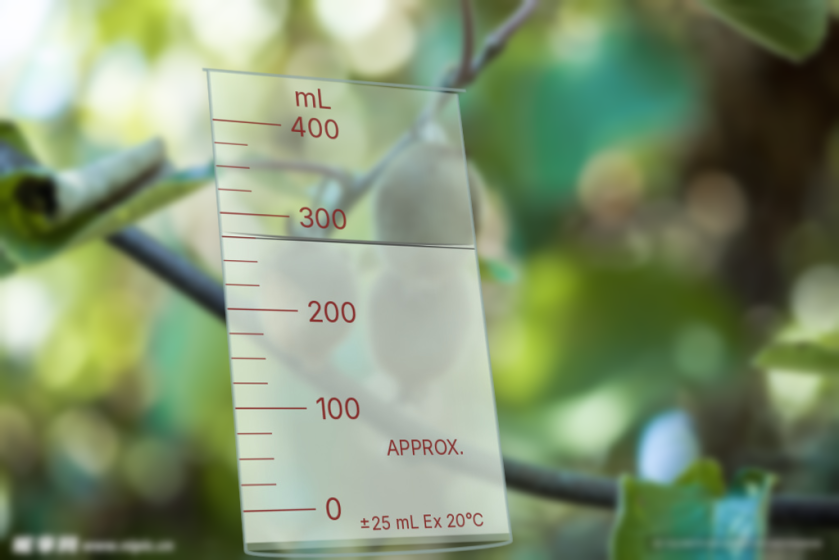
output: 275 mL
